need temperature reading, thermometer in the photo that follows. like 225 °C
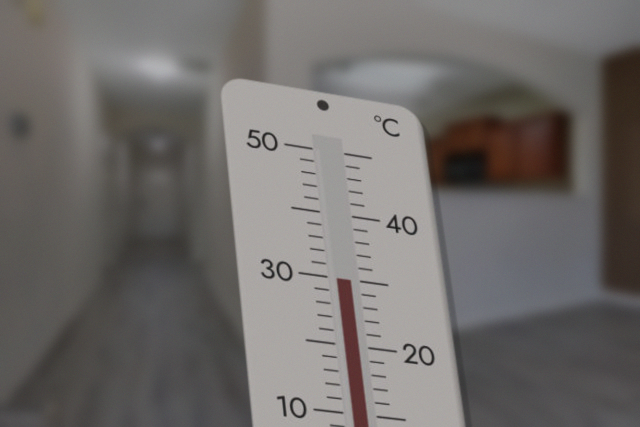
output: 30 °C
